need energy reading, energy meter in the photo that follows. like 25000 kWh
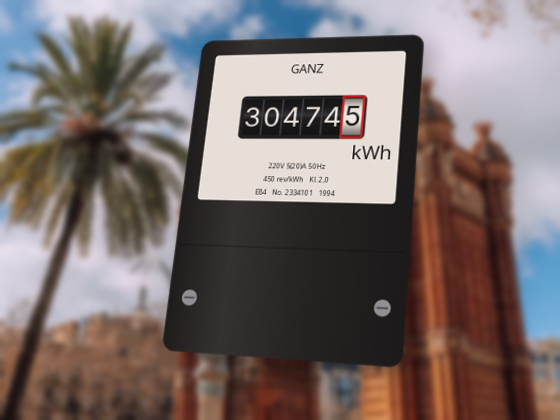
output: 30474.5 kWh
